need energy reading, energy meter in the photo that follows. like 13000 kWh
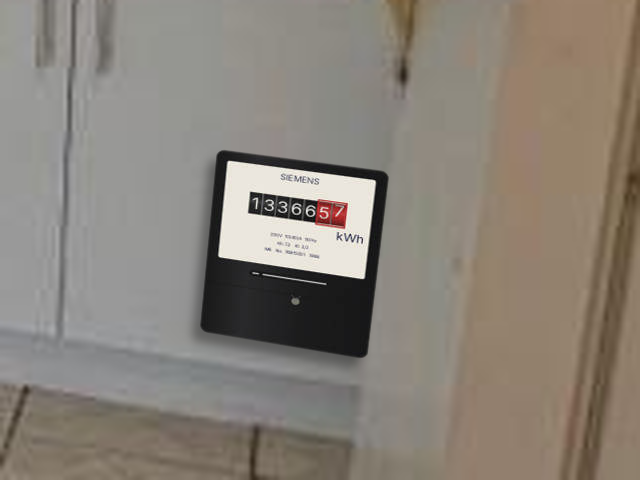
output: 13366.57 kWh
